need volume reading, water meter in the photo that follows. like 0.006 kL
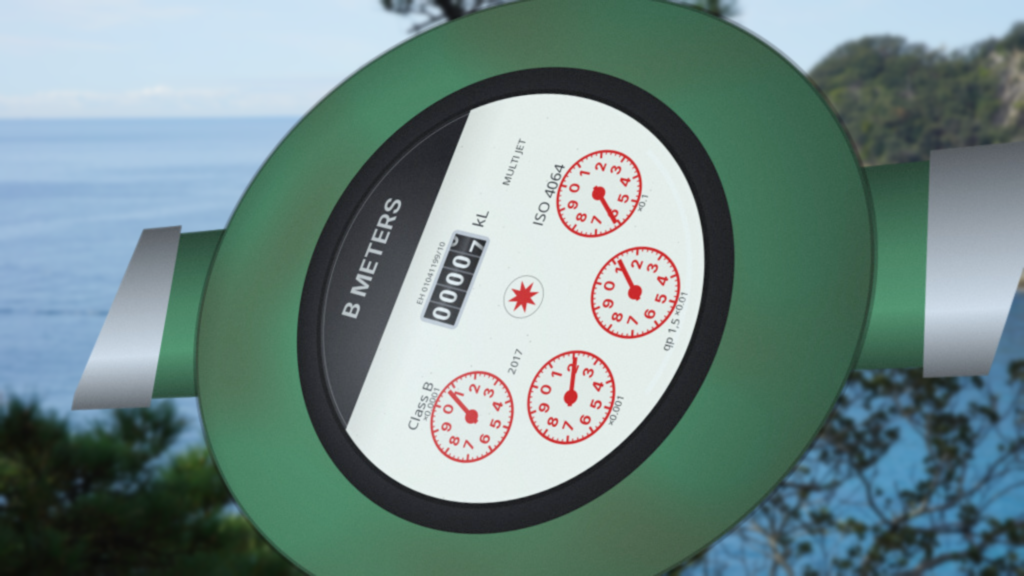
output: 6.6120 kL
